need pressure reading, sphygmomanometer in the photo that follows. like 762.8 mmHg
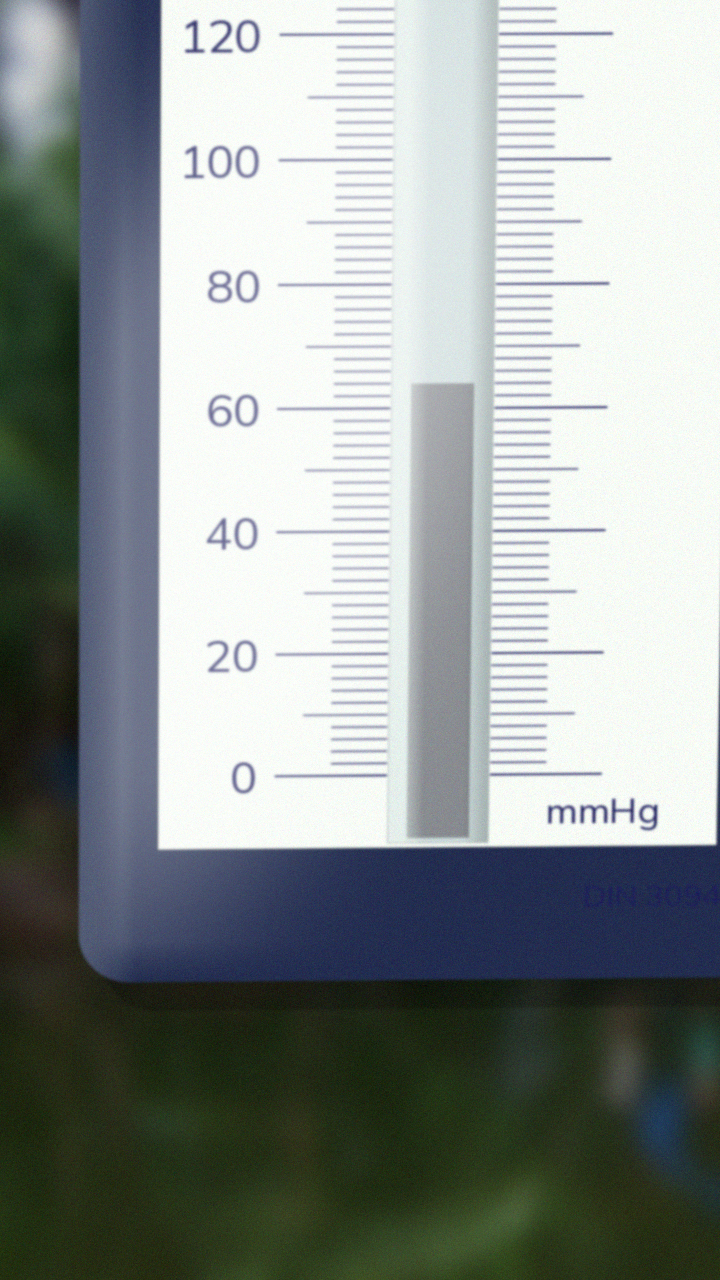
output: 64 mmHg
